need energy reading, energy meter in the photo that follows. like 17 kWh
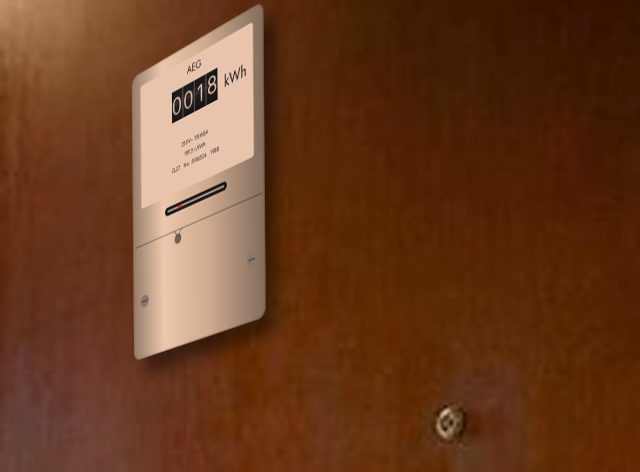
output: 18 kWh
